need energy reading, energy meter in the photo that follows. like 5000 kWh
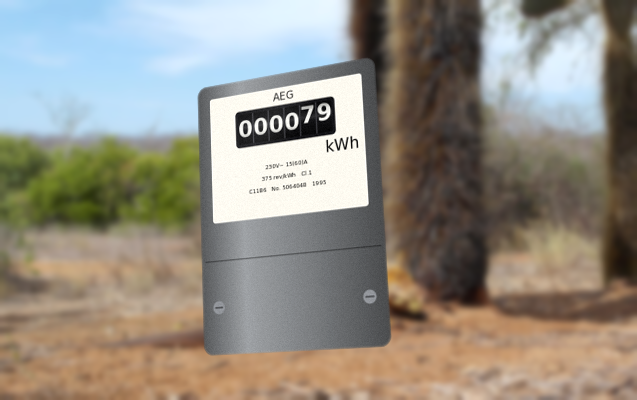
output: 79 kWh
